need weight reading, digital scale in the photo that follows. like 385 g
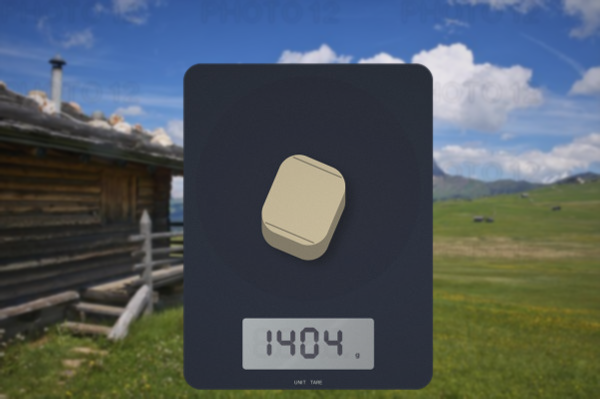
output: 1404 g
